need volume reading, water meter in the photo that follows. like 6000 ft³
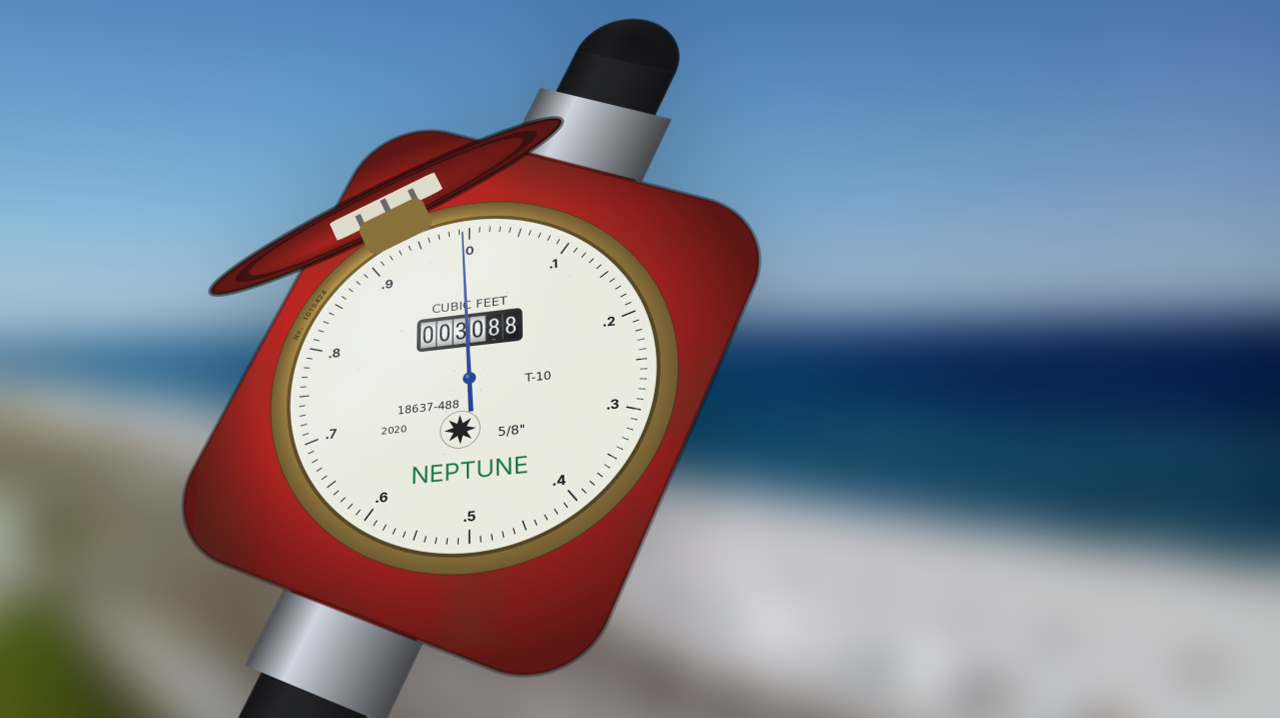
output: 3087.99 ft³
